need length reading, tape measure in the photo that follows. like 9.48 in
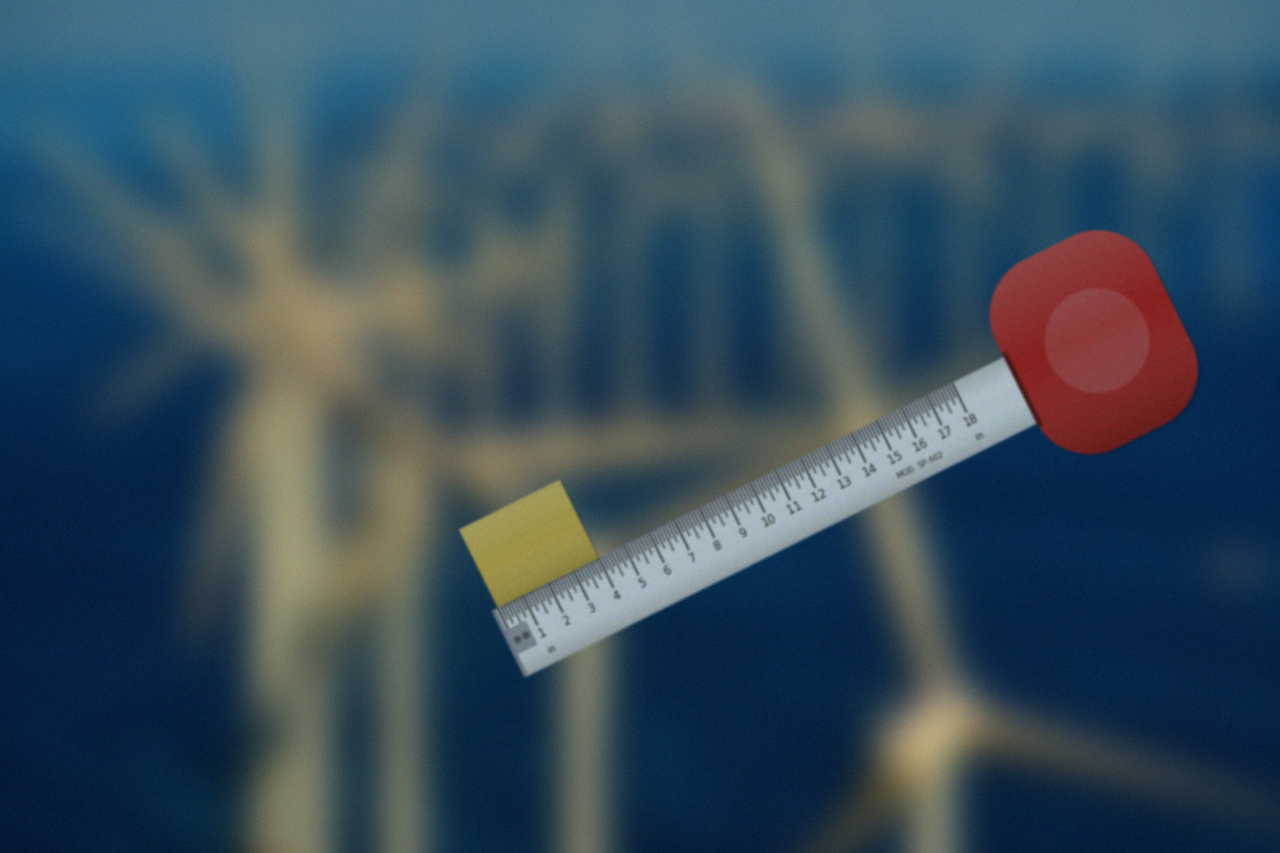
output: 4 in
